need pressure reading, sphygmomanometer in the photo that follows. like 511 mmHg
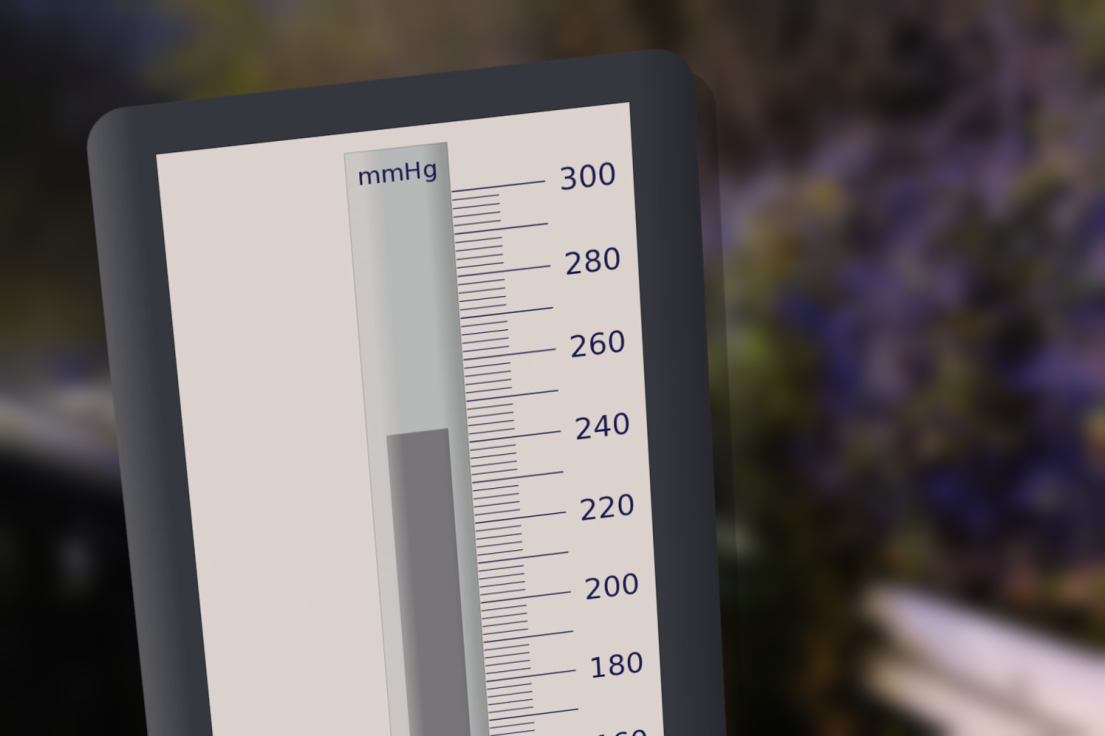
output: 244 mmHg
